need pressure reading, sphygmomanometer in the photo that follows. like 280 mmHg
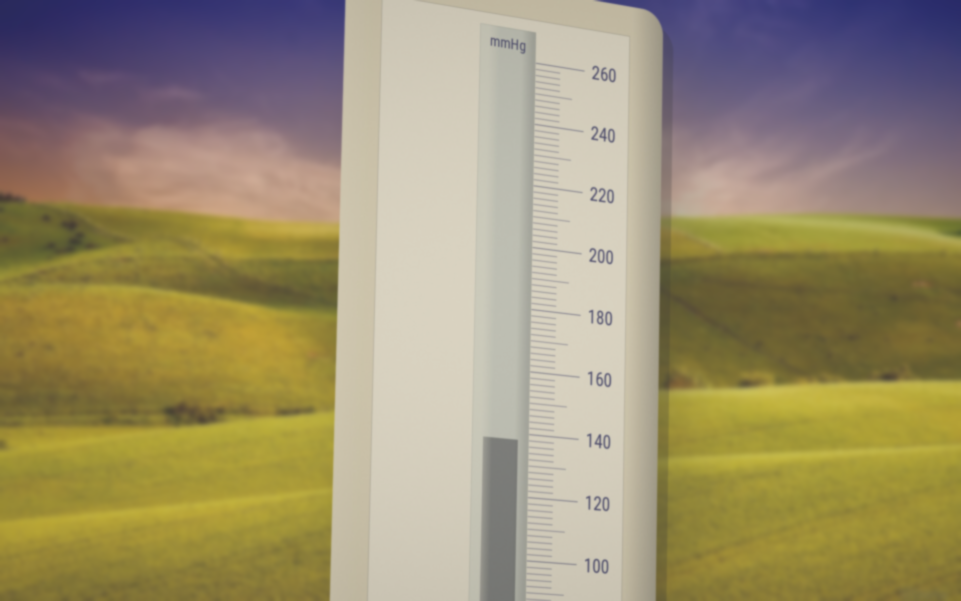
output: 138 mmHg
